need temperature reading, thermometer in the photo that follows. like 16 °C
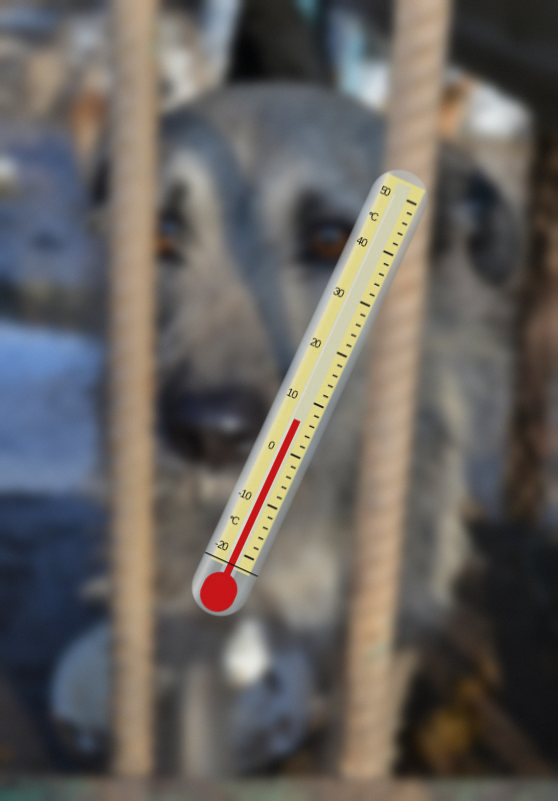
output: 6 °C
